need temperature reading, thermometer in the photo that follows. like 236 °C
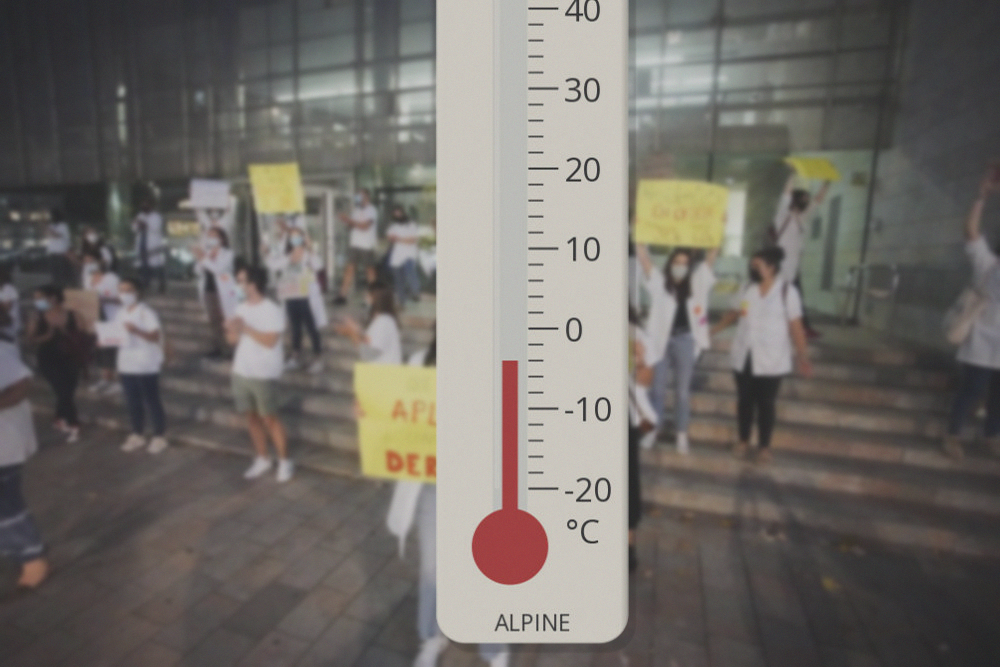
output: -4 °C
